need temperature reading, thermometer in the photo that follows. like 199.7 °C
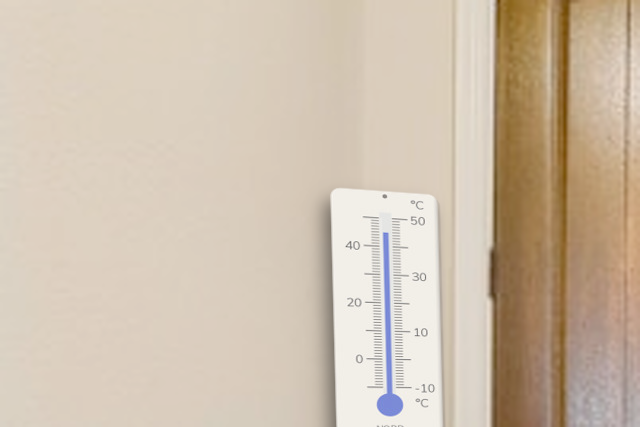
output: 45 °C
